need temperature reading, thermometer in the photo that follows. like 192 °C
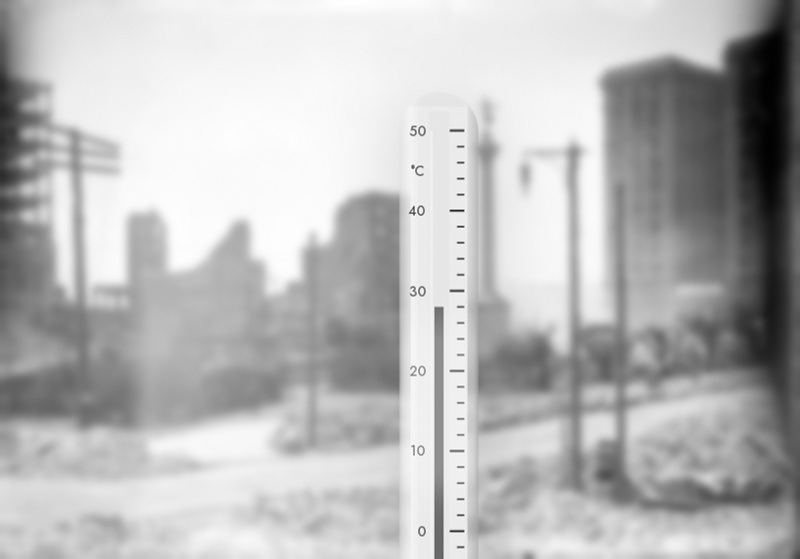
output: 28 °C
